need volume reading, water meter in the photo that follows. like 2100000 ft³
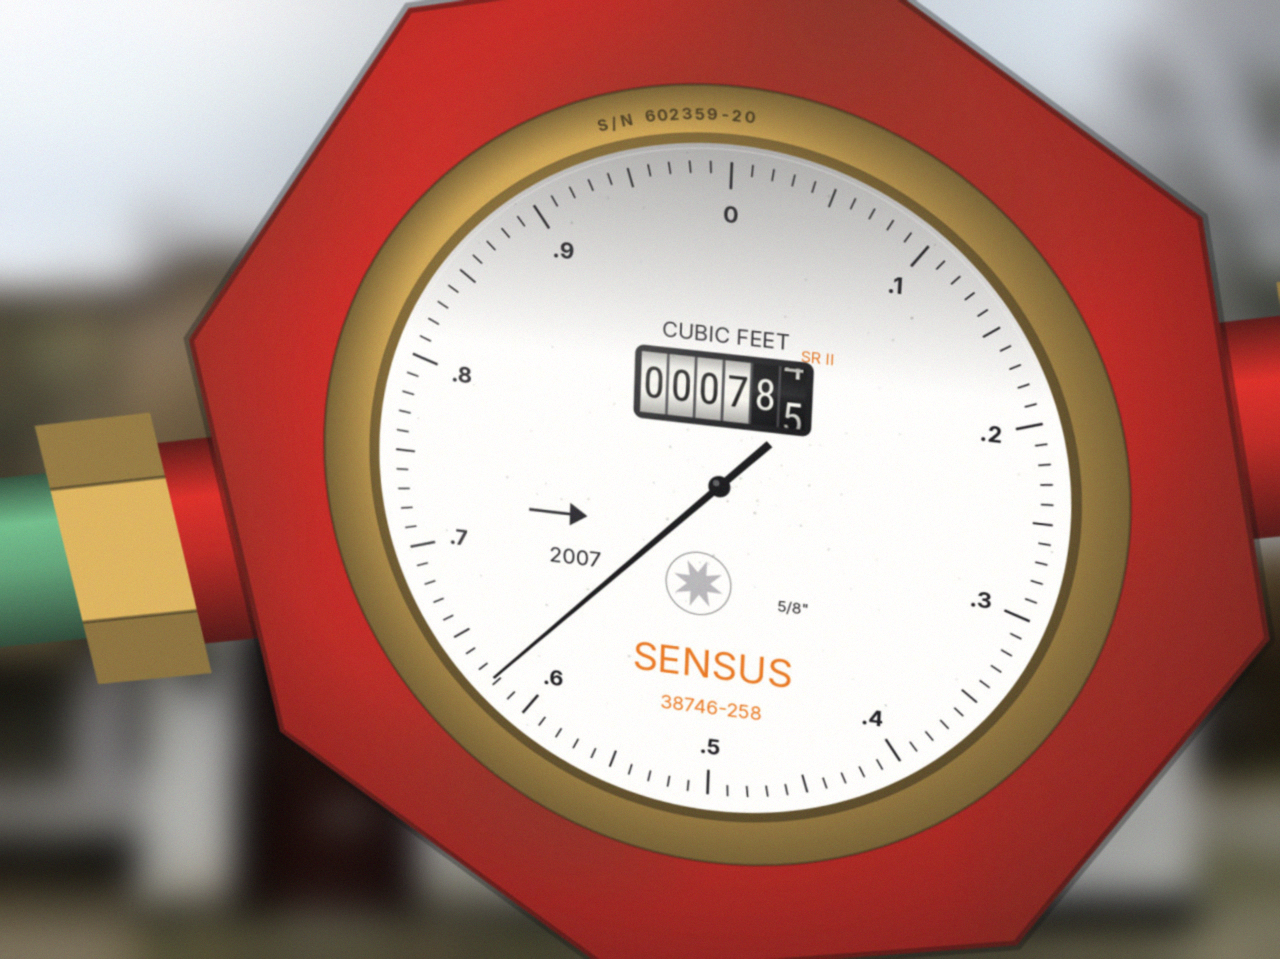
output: 784.62 ft³
